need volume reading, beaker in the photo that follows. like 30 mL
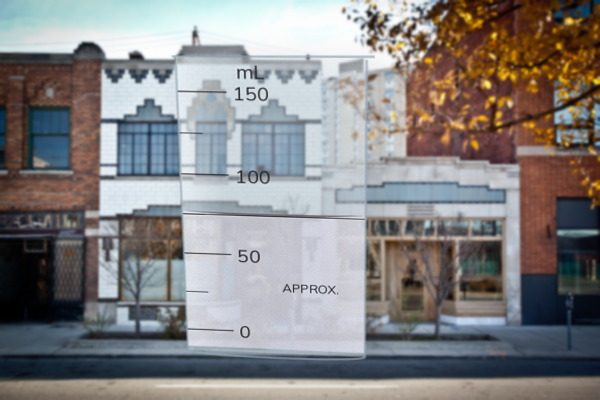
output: 75 mL
